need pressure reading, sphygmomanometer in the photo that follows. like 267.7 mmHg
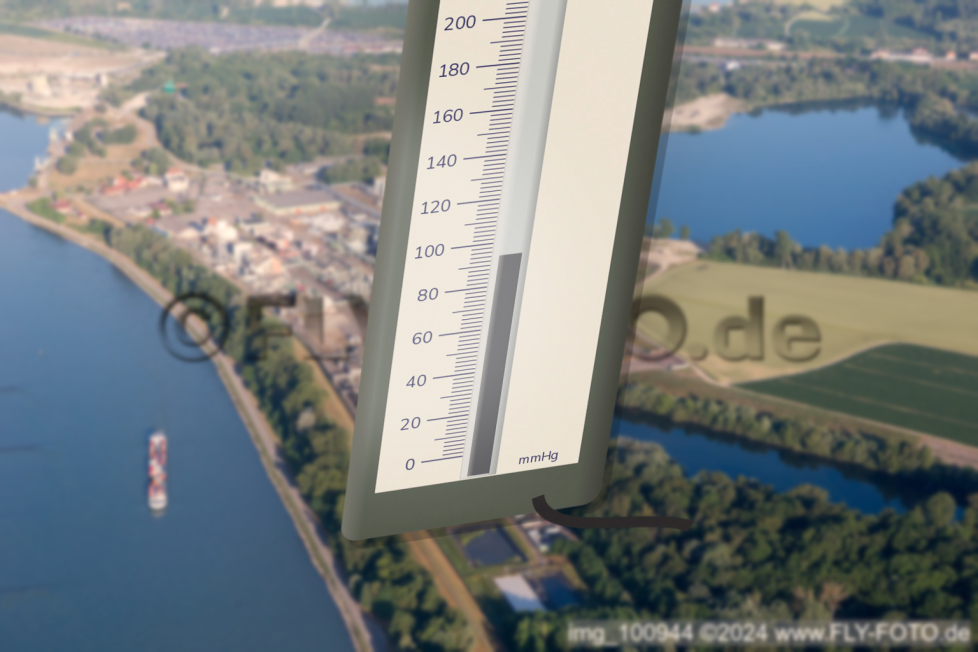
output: 94 mmHg
